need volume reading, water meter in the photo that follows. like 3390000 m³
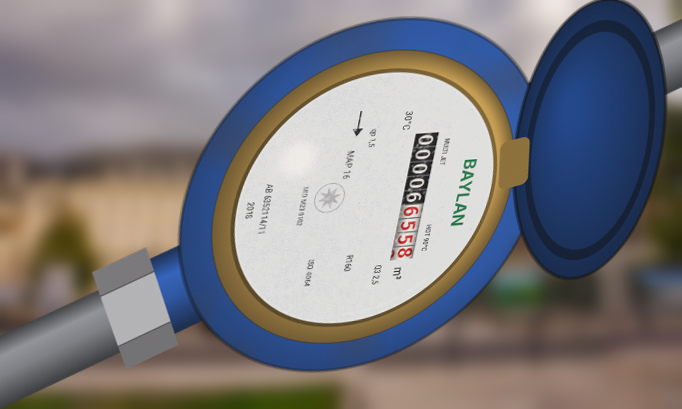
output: 6.6558 m³
